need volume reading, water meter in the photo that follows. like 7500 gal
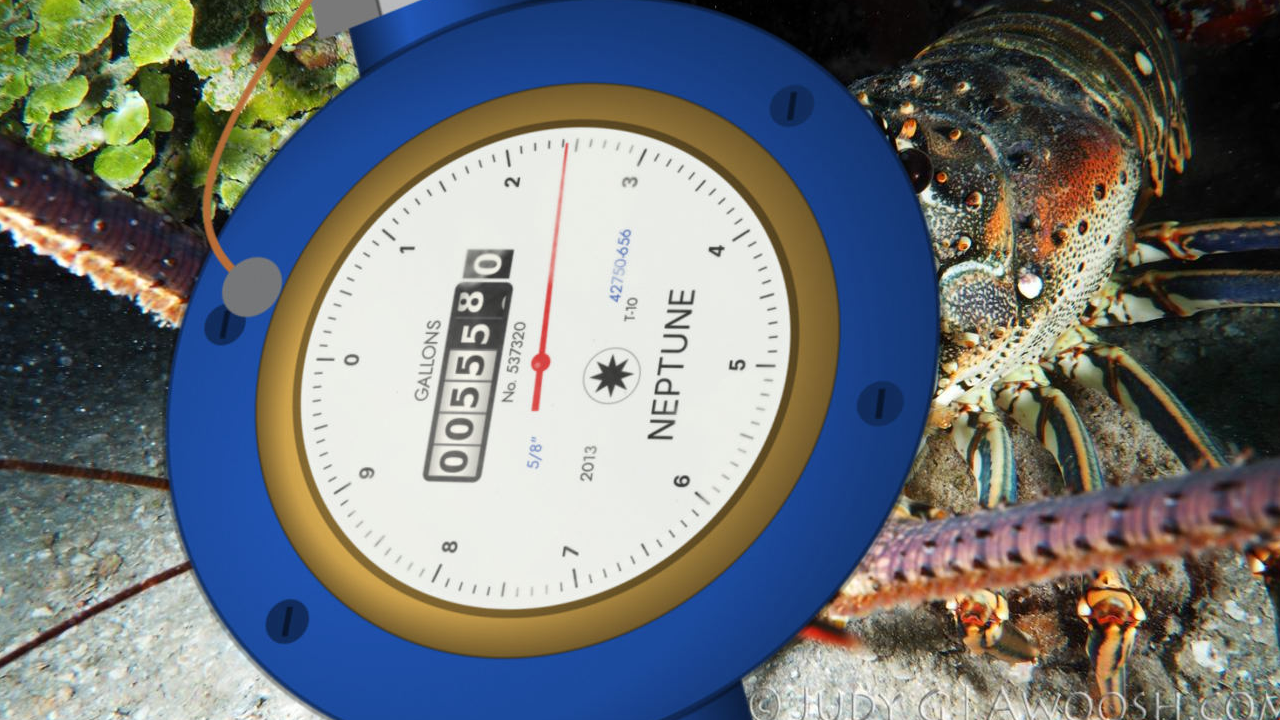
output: 55582.4 gal
